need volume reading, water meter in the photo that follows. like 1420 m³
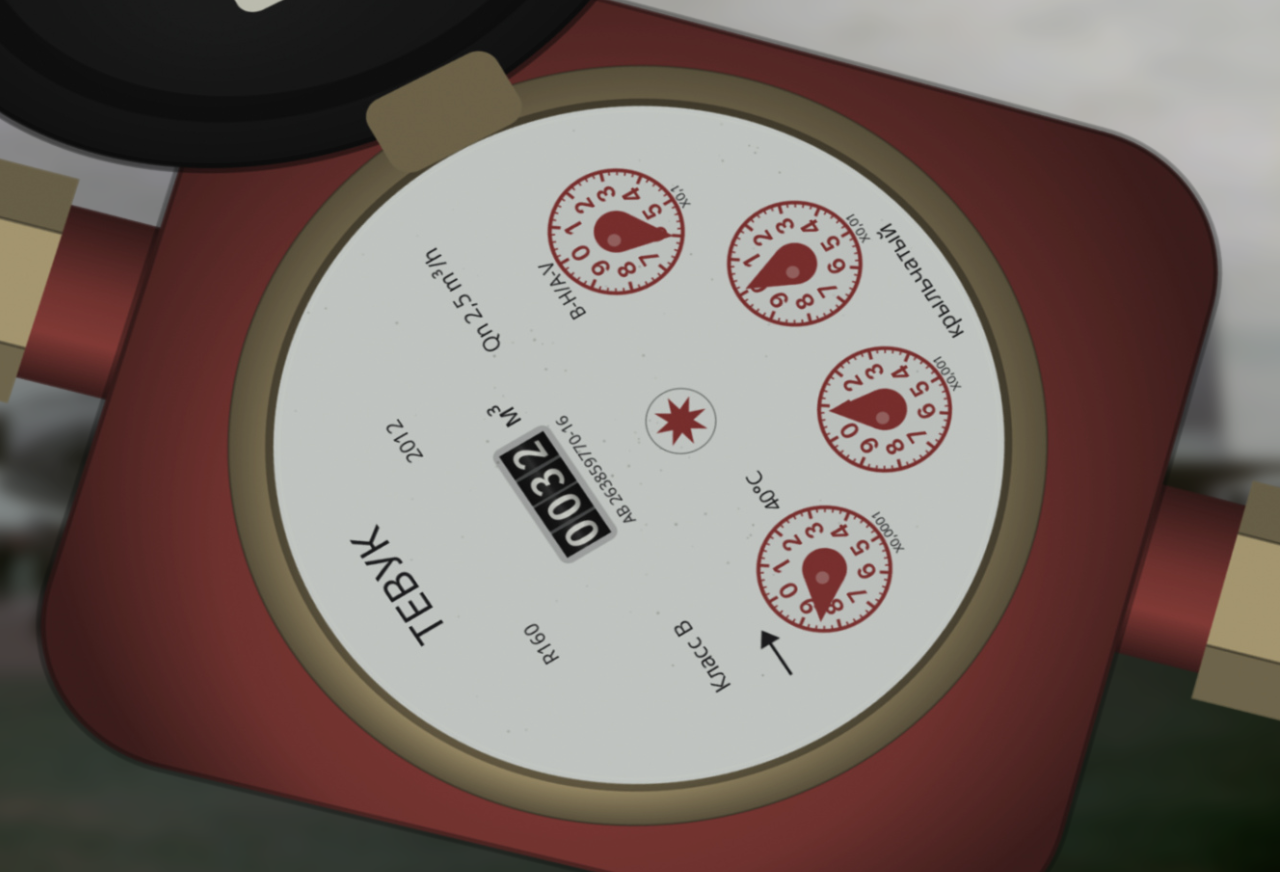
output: 32.6008 m³
